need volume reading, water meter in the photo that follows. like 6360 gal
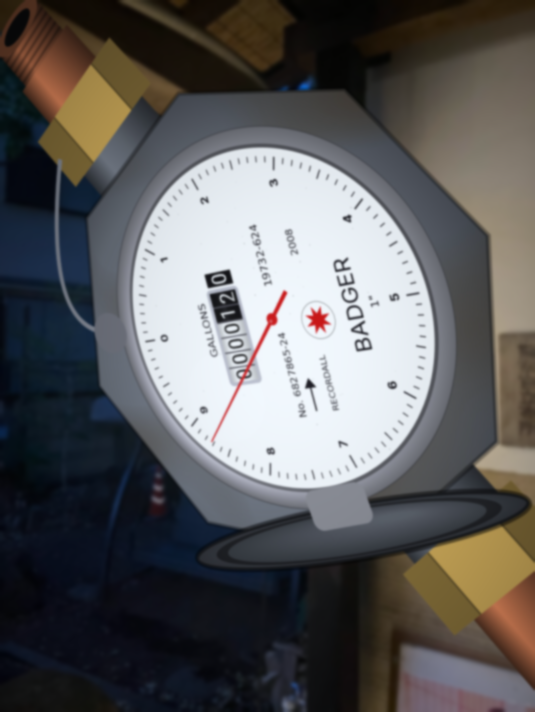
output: 118.7 gal
